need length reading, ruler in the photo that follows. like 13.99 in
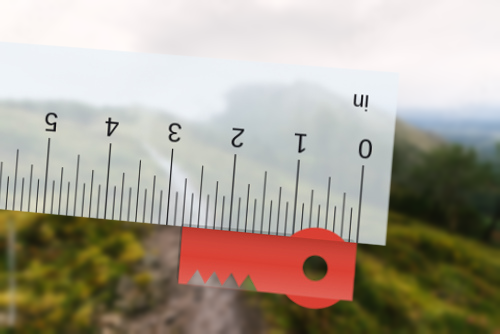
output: 2.75 in
